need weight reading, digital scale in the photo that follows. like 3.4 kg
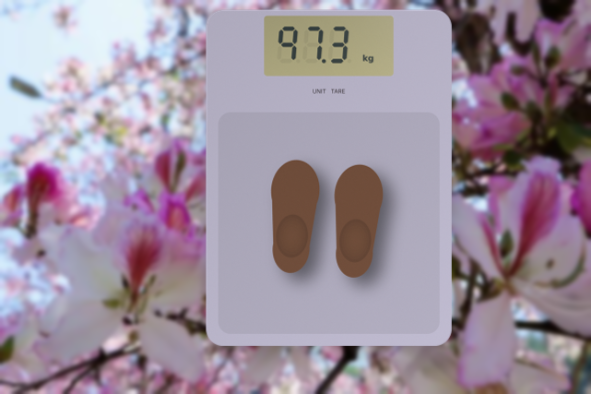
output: 97.3 kg
